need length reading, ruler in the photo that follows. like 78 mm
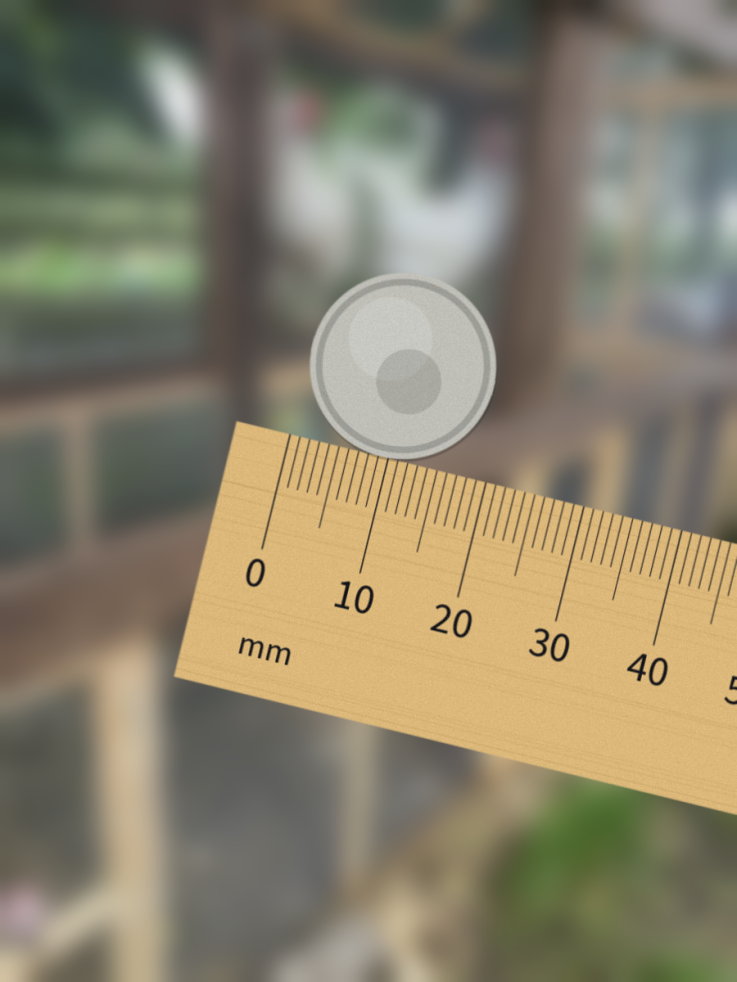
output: 18.5 mm
